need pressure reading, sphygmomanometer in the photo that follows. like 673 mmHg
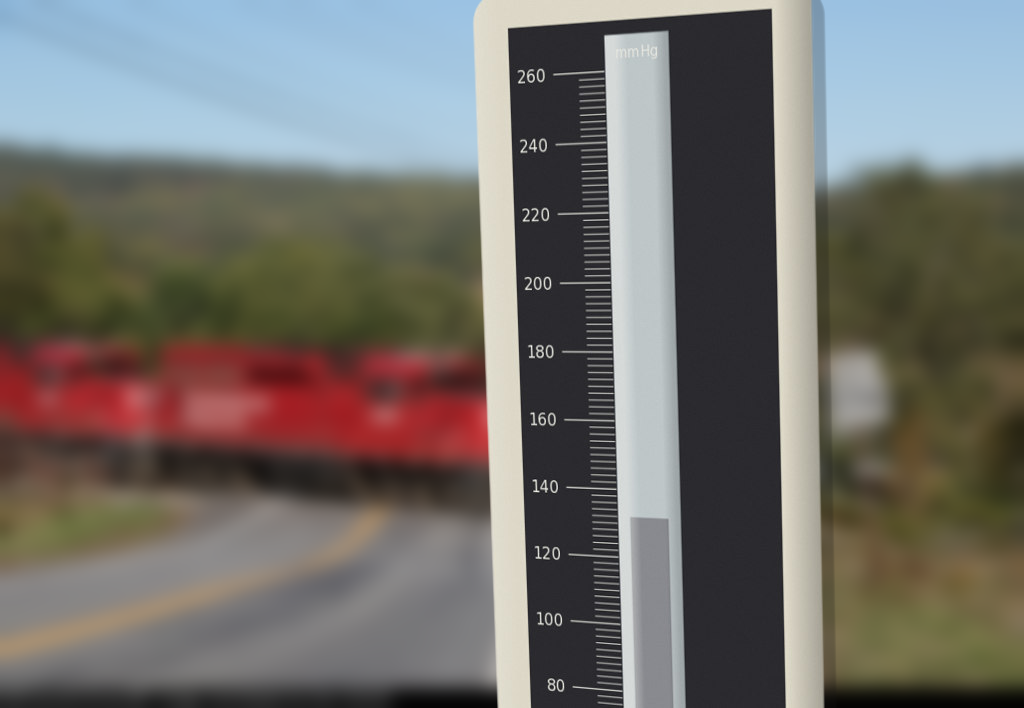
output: 132 mmHg
